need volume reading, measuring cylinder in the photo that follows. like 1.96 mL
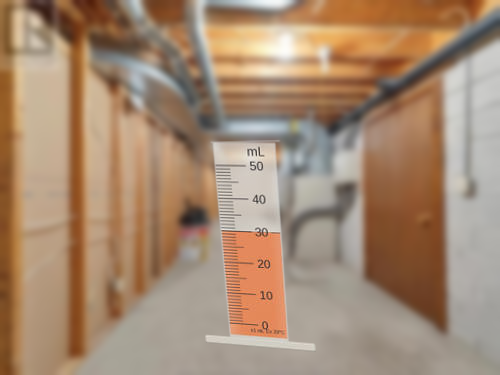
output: 30 mL
